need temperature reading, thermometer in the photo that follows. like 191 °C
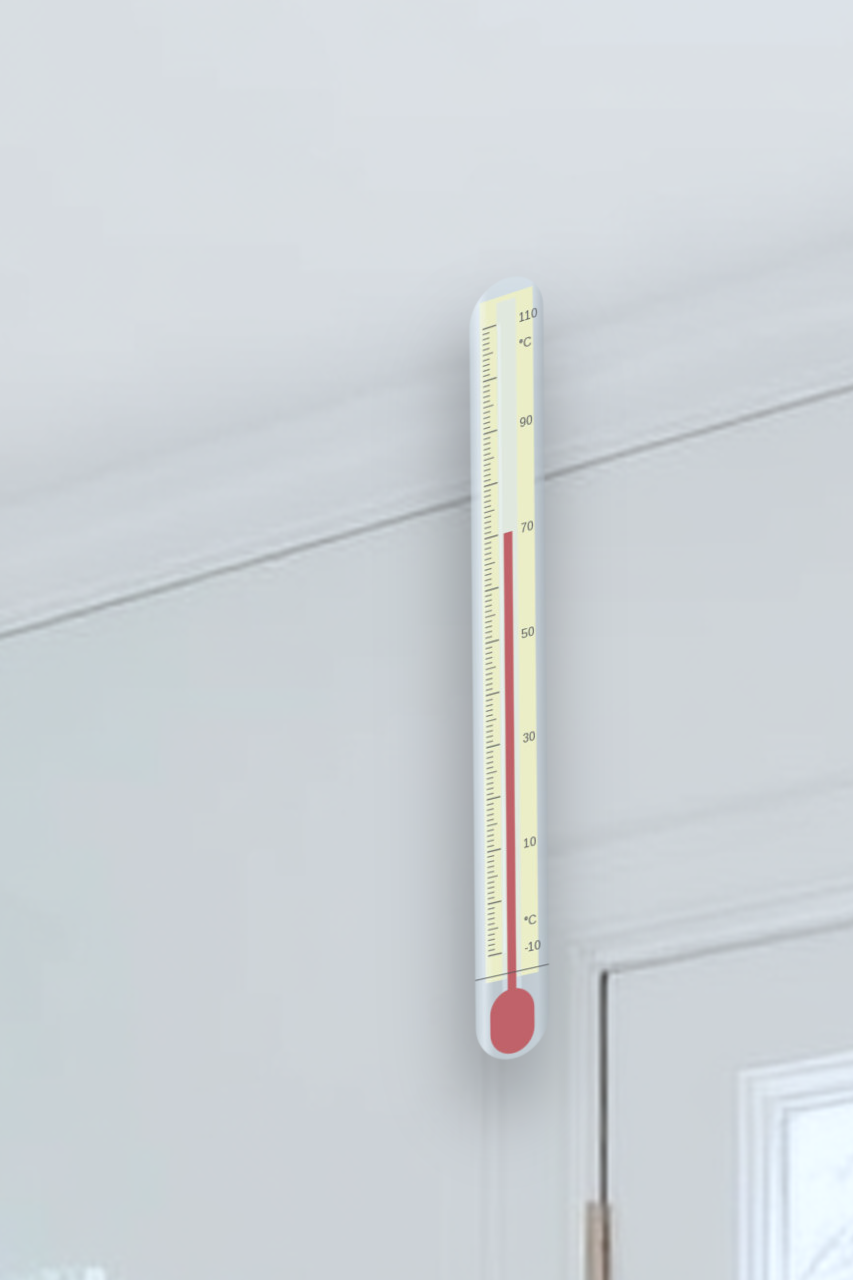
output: 70 °C
